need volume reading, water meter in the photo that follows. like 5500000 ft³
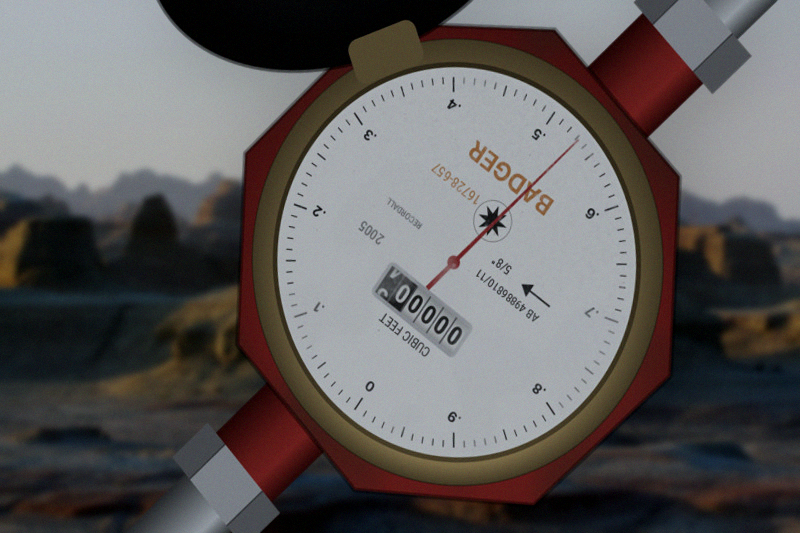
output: 3.53 ft³
